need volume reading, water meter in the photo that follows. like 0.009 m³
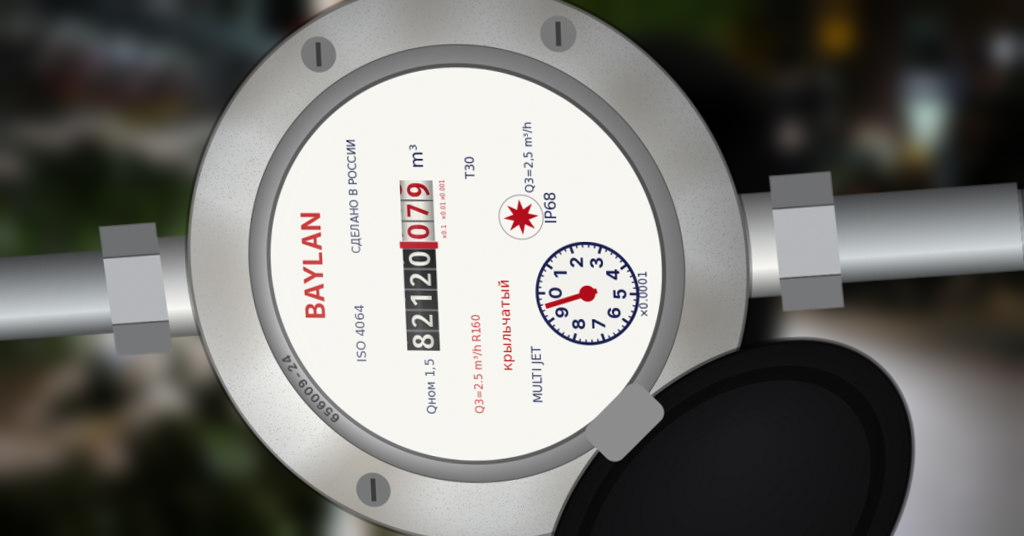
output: 82120.0789 m³
